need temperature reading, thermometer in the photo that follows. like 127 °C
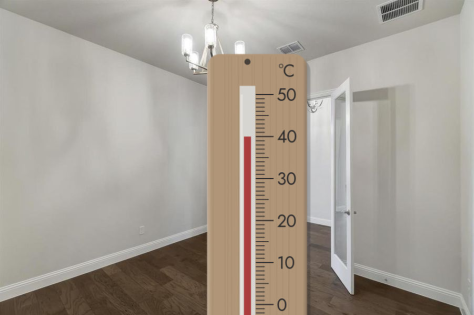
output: 40 °C
